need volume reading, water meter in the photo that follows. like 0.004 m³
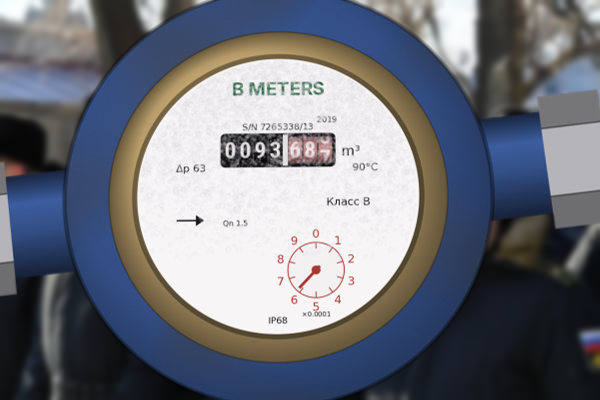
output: 93.6866 m³
